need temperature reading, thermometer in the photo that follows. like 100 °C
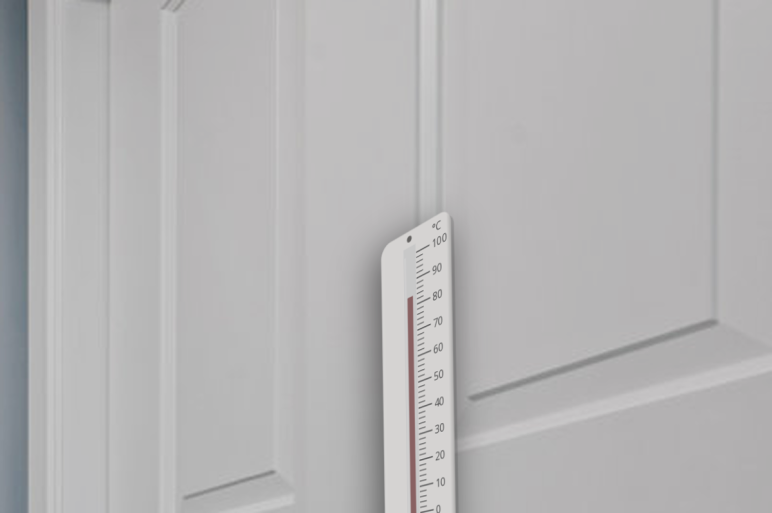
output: 84 °C
